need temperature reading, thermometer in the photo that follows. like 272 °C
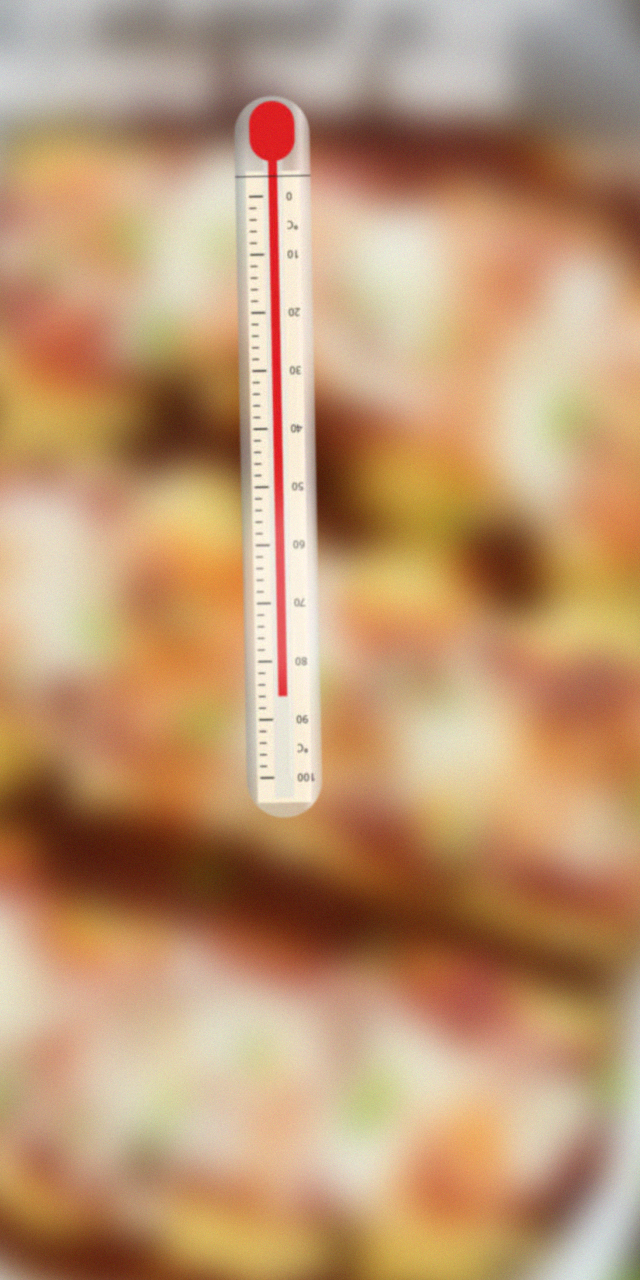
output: 86 °C
